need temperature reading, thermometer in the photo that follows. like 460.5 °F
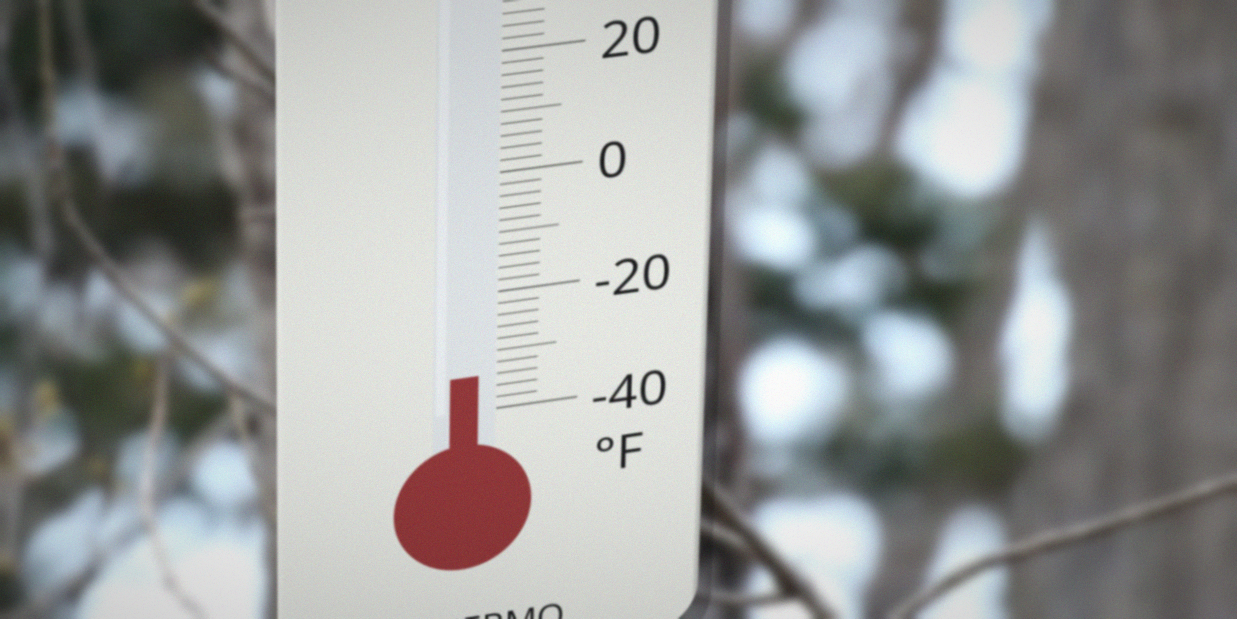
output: -34 °F
